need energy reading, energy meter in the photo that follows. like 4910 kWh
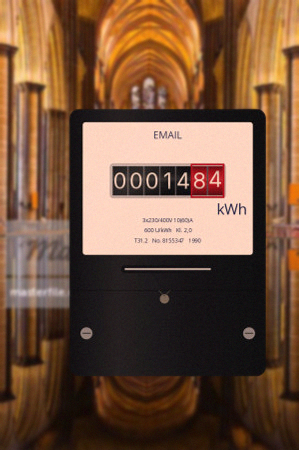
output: 14.84 kWh
